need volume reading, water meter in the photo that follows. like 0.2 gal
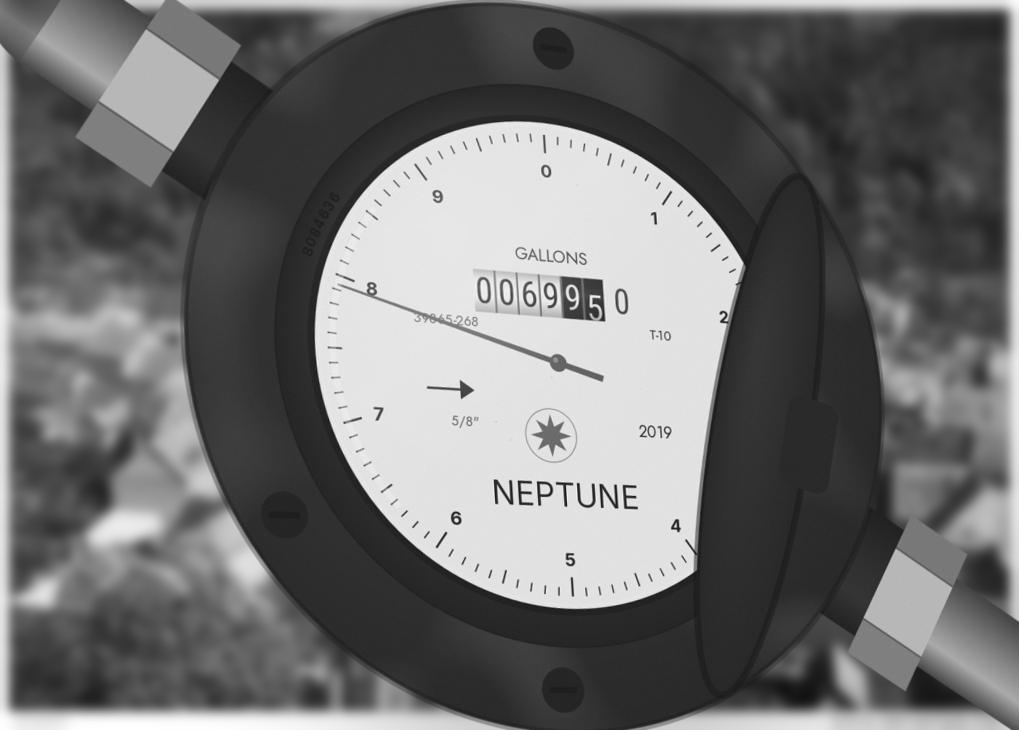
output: 69947.9 gal
